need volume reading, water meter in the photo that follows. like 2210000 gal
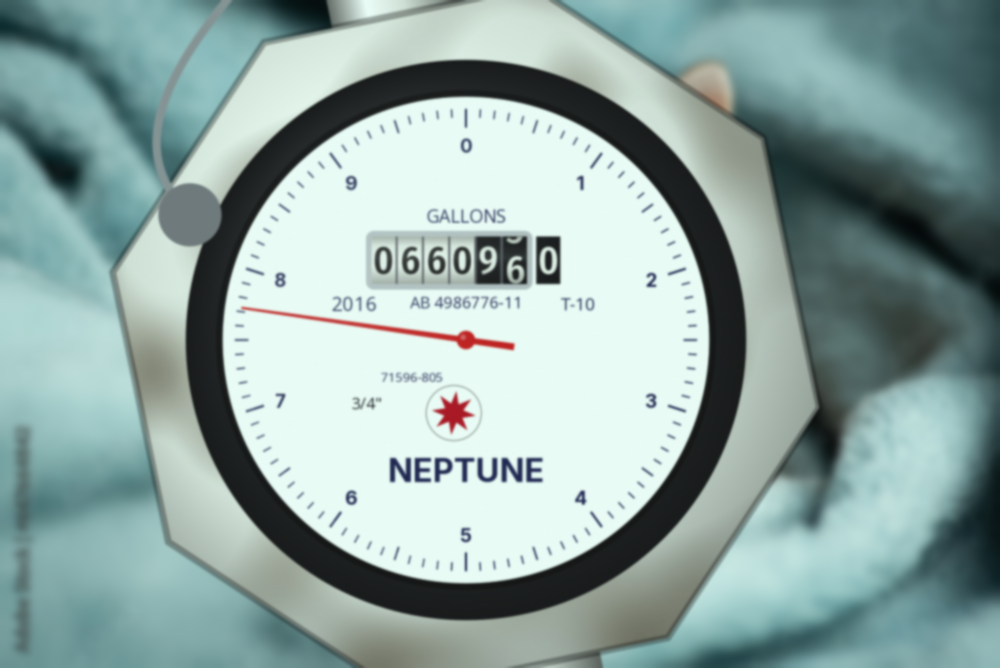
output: 660957.7 gal
